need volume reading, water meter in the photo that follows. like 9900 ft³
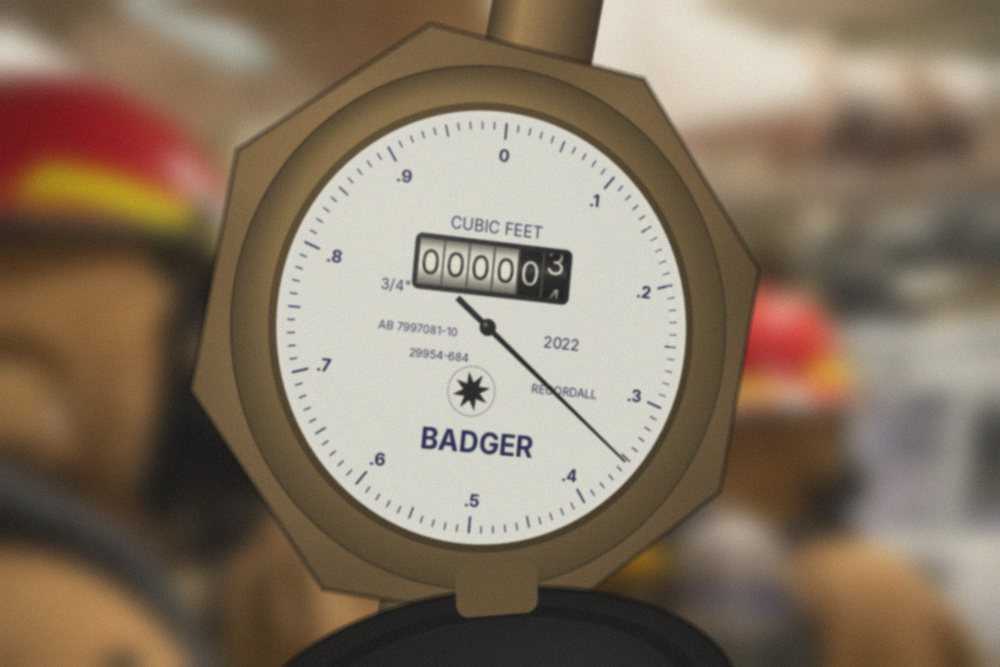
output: 3.35 ft³
